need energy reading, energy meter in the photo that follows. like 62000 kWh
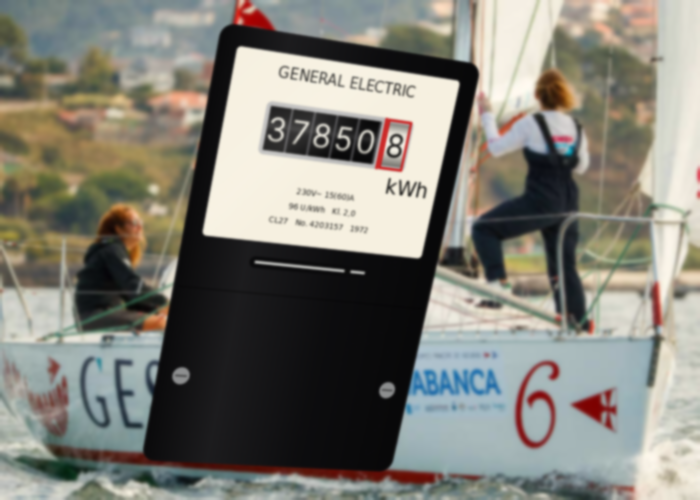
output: 37850.8 kWh
